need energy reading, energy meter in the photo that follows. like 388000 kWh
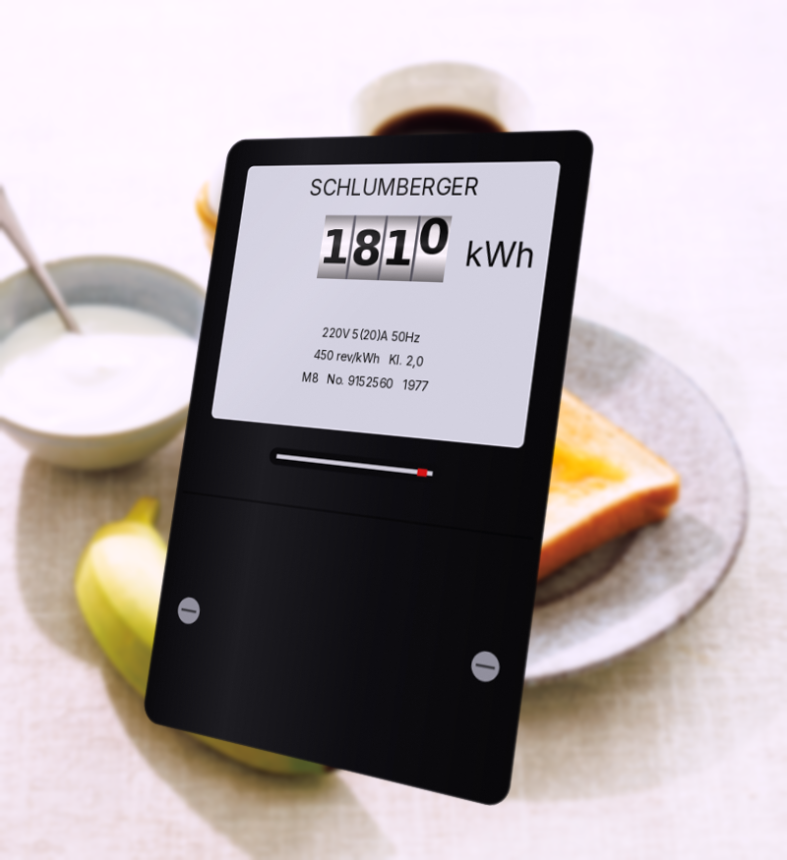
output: 1810 kWh
